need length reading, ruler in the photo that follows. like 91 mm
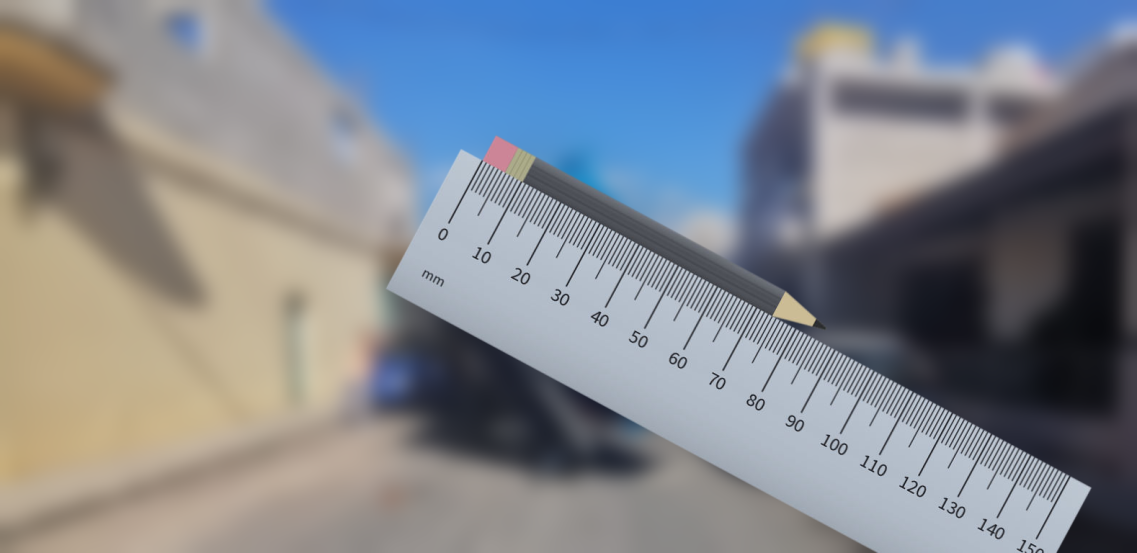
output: 86 mm
